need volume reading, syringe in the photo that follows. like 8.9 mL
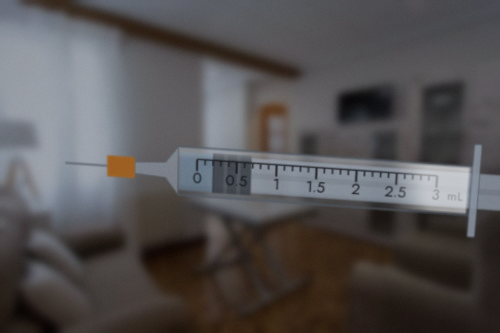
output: 0.2 mL
